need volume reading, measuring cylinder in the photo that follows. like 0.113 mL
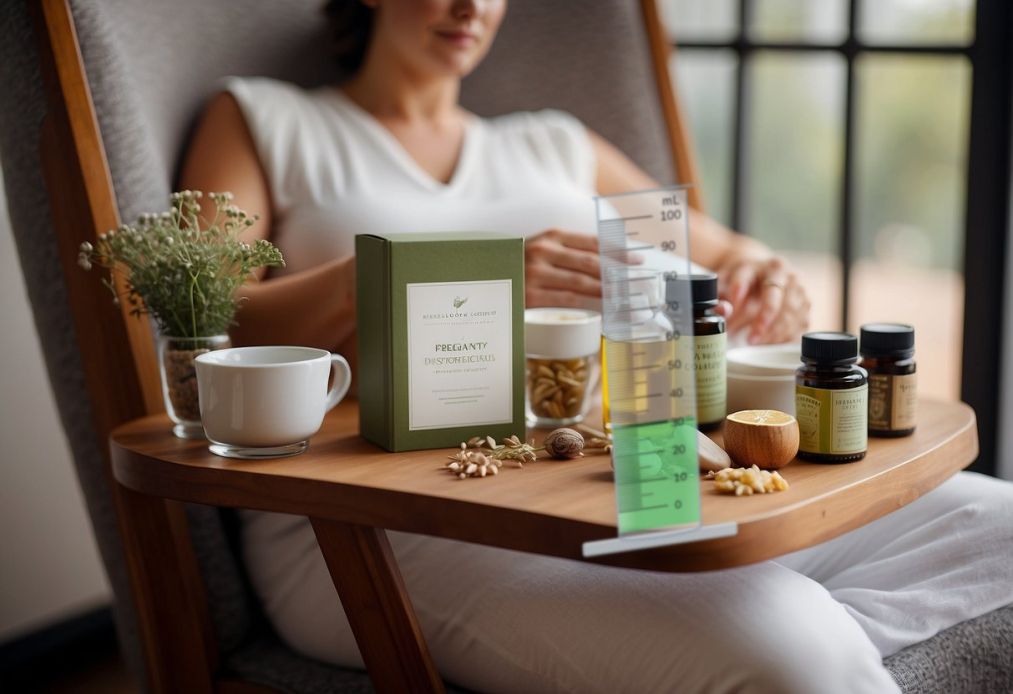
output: 30 mL
